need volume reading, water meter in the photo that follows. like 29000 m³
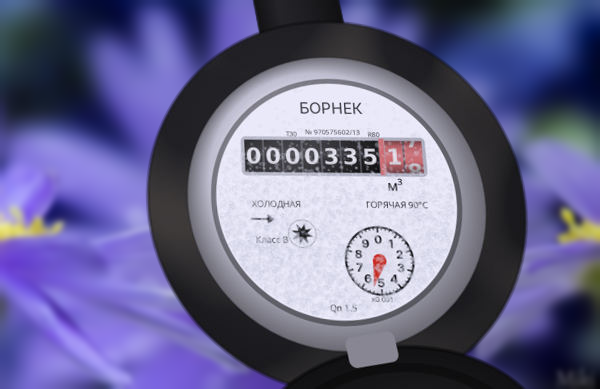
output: 335.175 m³
